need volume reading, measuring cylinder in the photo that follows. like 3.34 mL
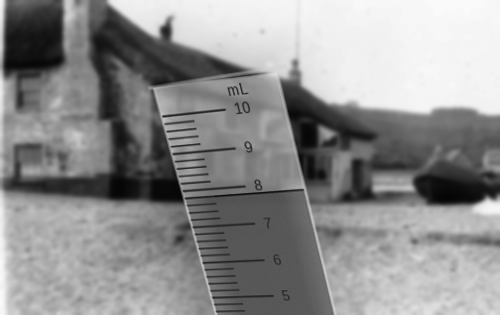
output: 7.8 mL
